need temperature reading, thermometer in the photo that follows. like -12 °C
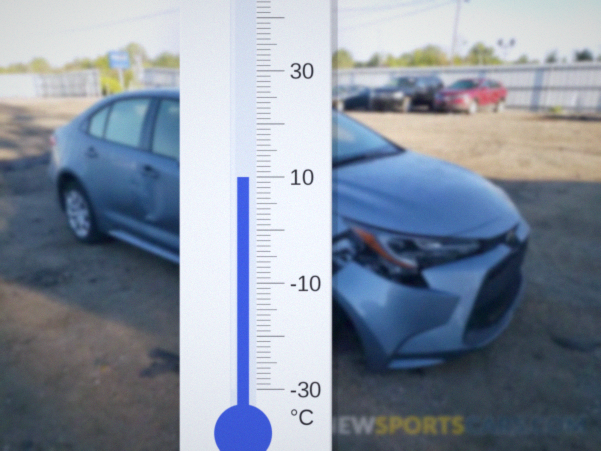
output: 10 °C
